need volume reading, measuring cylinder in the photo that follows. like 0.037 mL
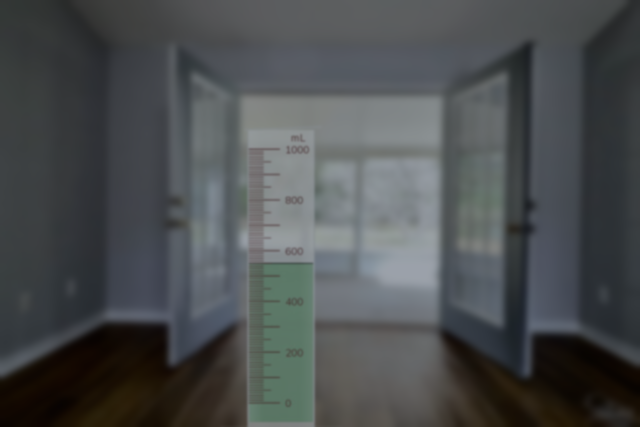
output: 550 mL
